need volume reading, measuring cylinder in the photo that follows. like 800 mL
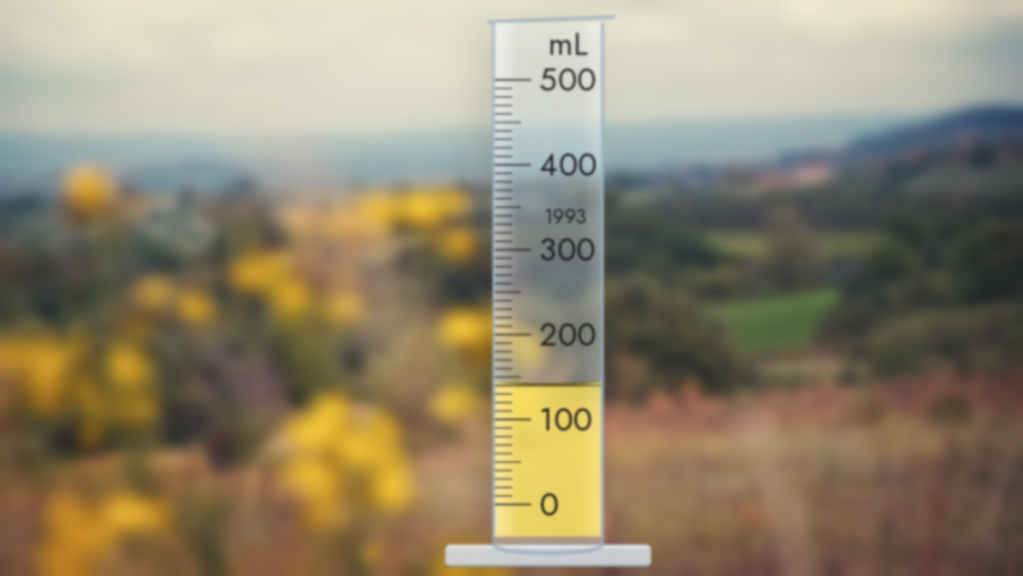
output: 140 mL
